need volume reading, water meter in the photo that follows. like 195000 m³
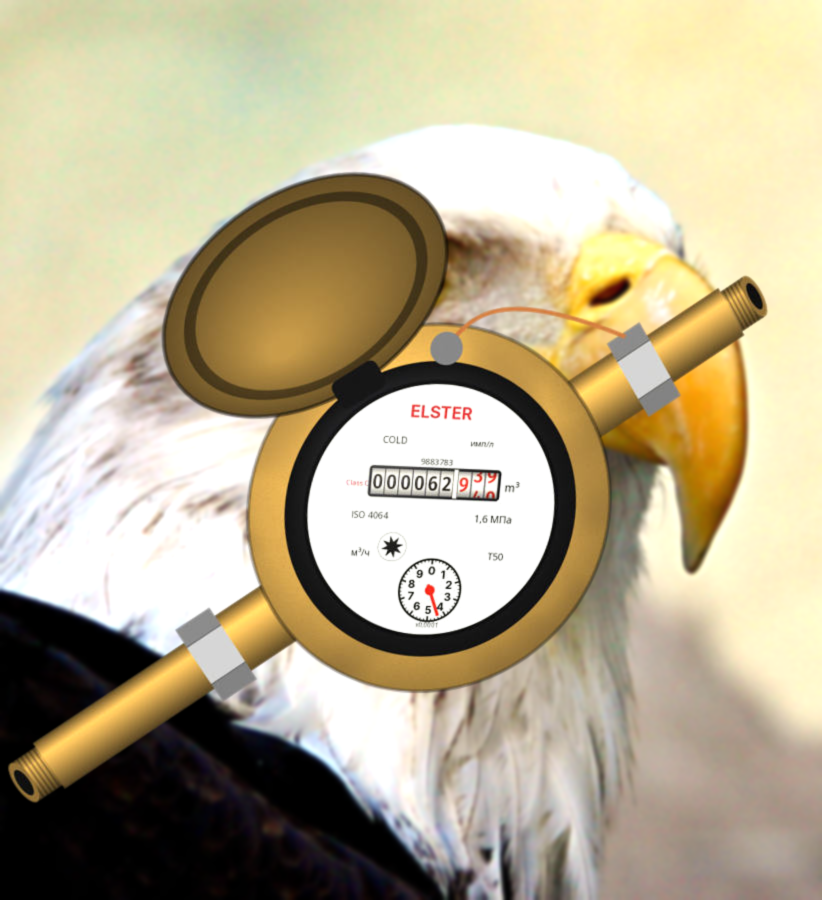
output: 62.9394 m³
